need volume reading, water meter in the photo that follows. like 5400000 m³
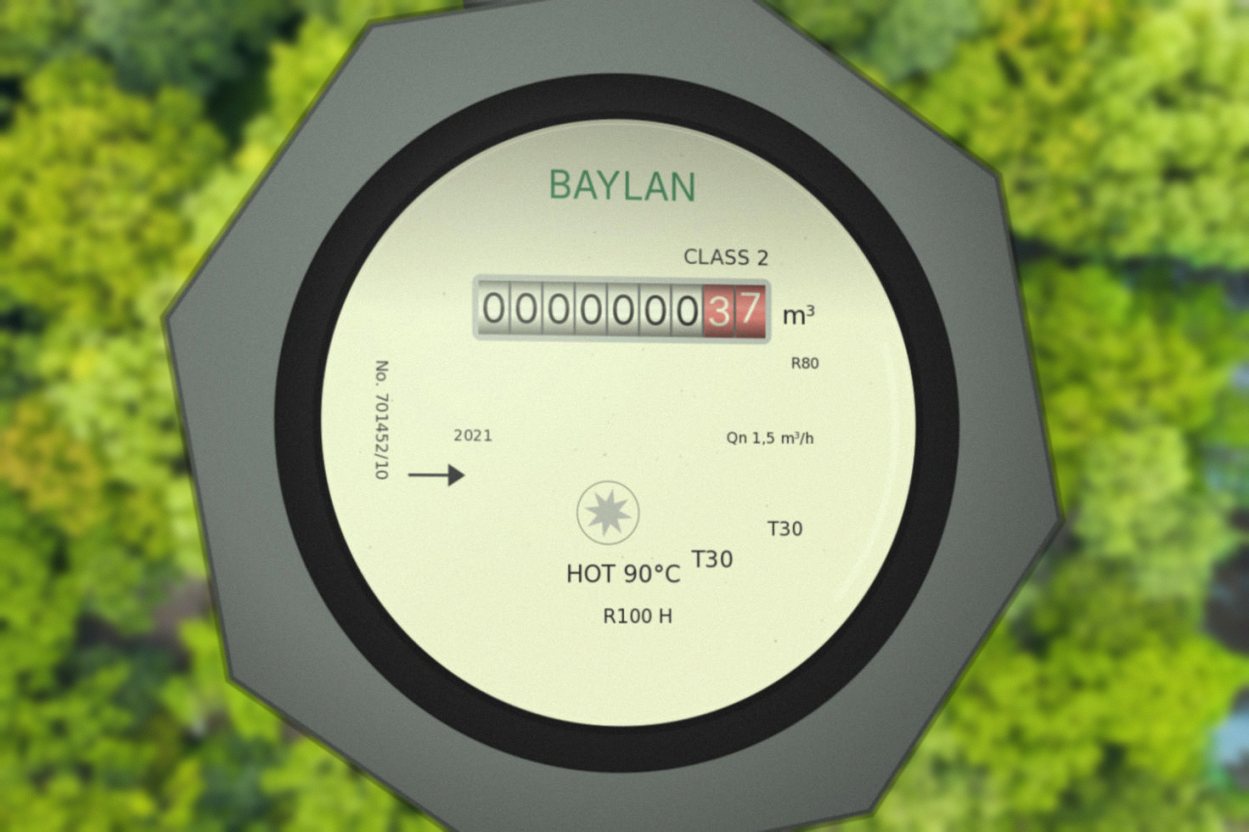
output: 0.37 m³
